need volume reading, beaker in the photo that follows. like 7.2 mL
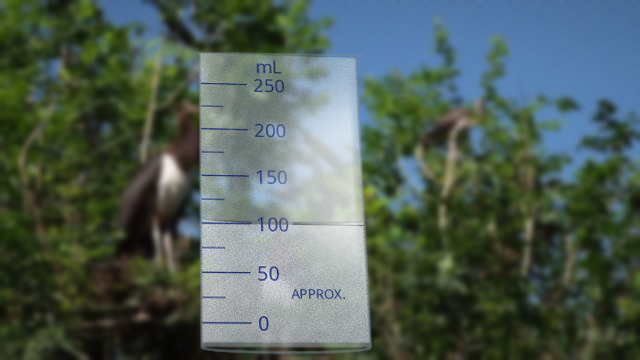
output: 100 mL
